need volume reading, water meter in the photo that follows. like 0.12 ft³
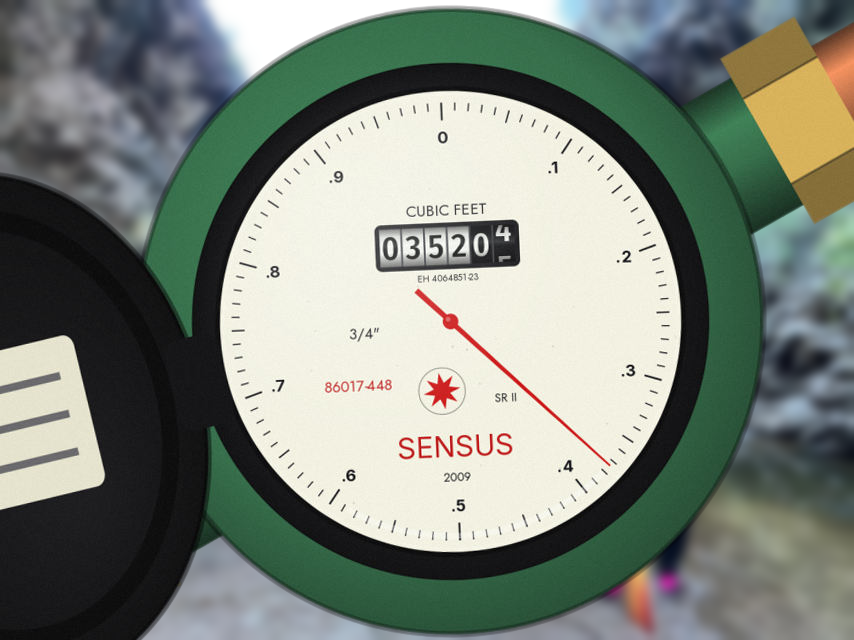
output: 35204.37 ft³
